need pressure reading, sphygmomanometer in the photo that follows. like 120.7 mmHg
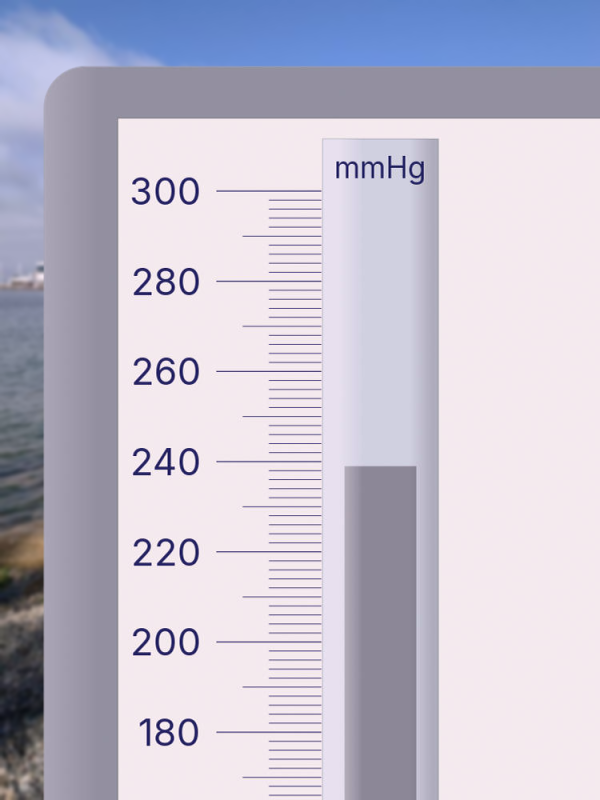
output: 239 mmHg
